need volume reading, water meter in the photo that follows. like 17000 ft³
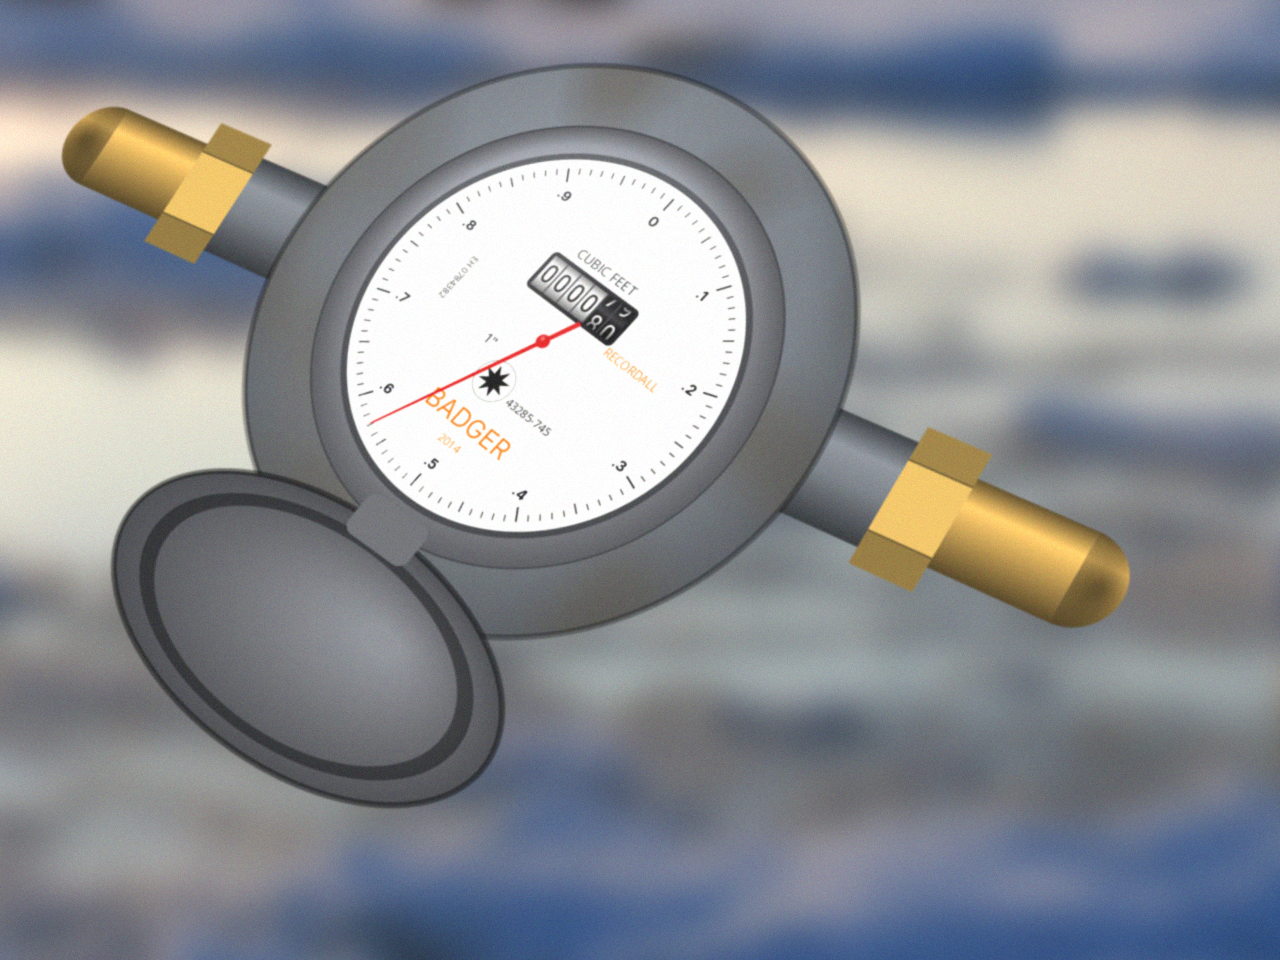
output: 79.57 ft³
